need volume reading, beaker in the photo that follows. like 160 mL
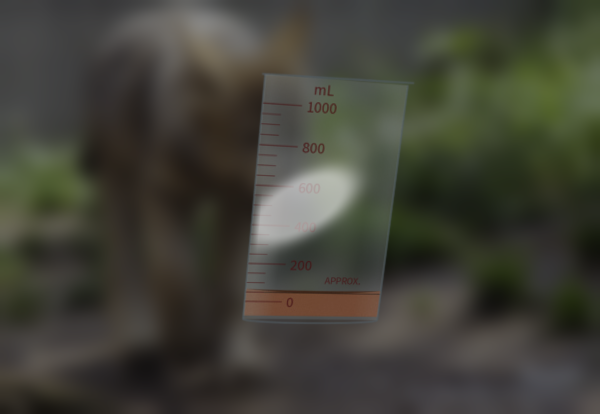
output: 50 mL
